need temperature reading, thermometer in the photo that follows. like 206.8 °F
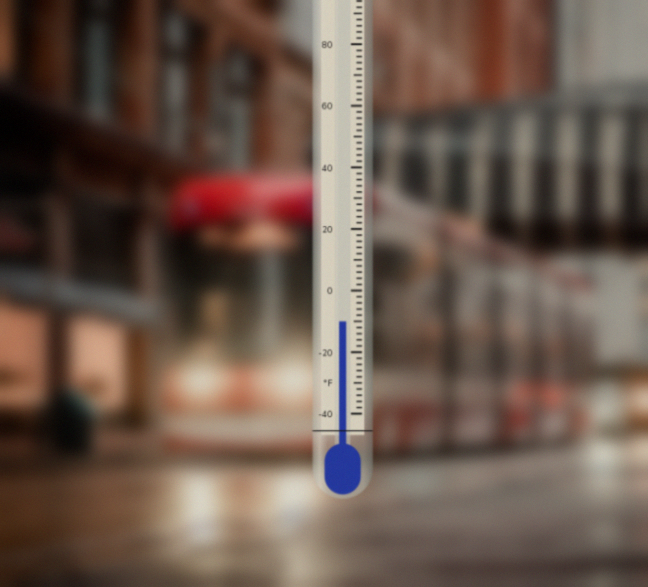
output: -10 °F
